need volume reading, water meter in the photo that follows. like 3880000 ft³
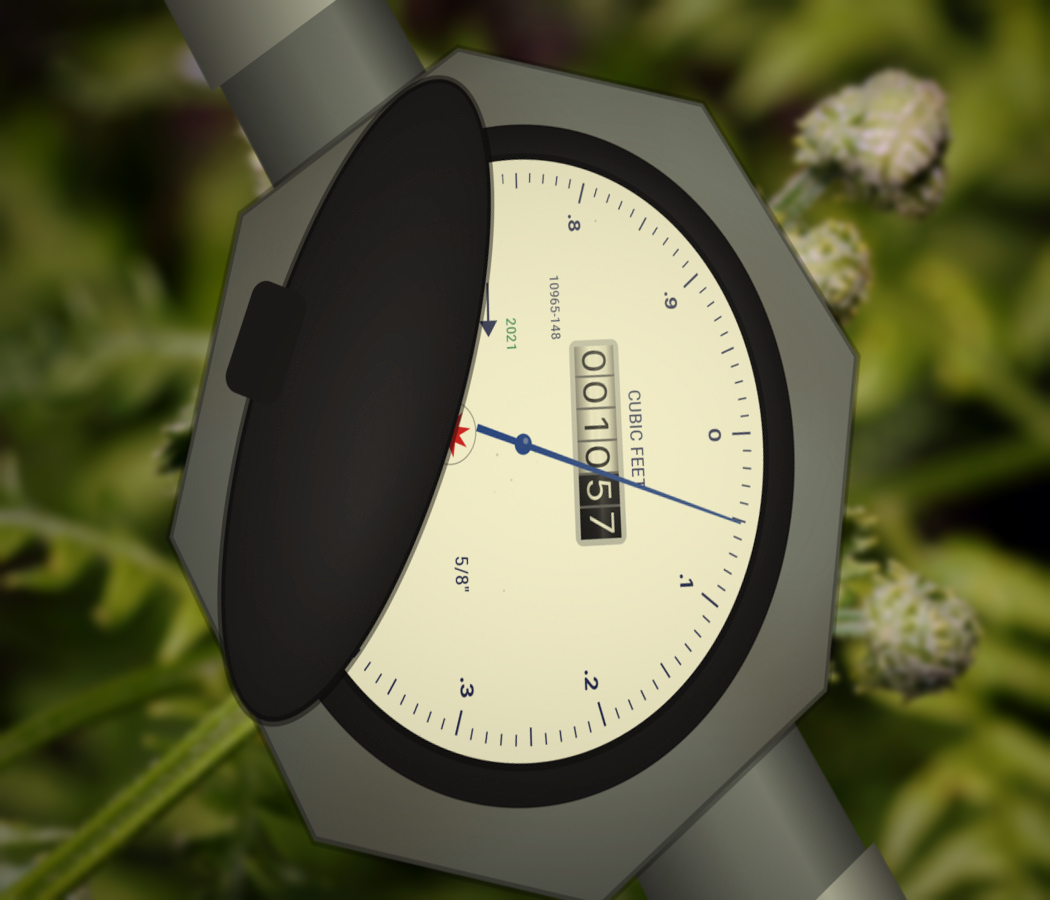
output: 1057.05 ft³
